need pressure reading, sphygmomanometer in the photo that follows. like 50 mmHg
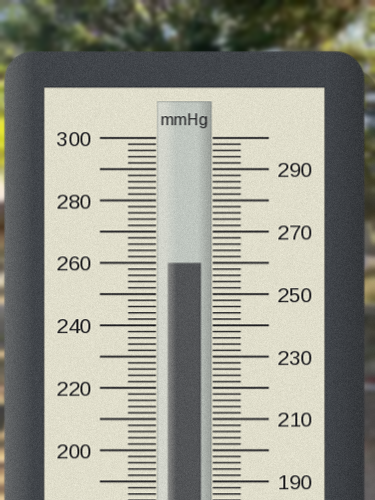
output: 260 mmHg
